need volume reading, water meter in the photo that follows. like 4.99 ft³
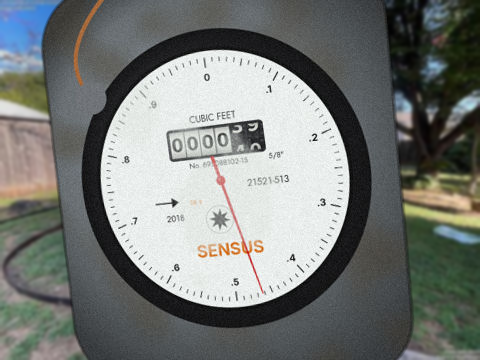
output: 39.46 ft³
